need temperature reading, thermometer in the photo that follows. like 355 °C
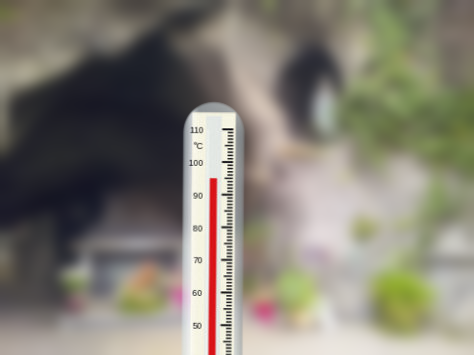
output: 95 °C
